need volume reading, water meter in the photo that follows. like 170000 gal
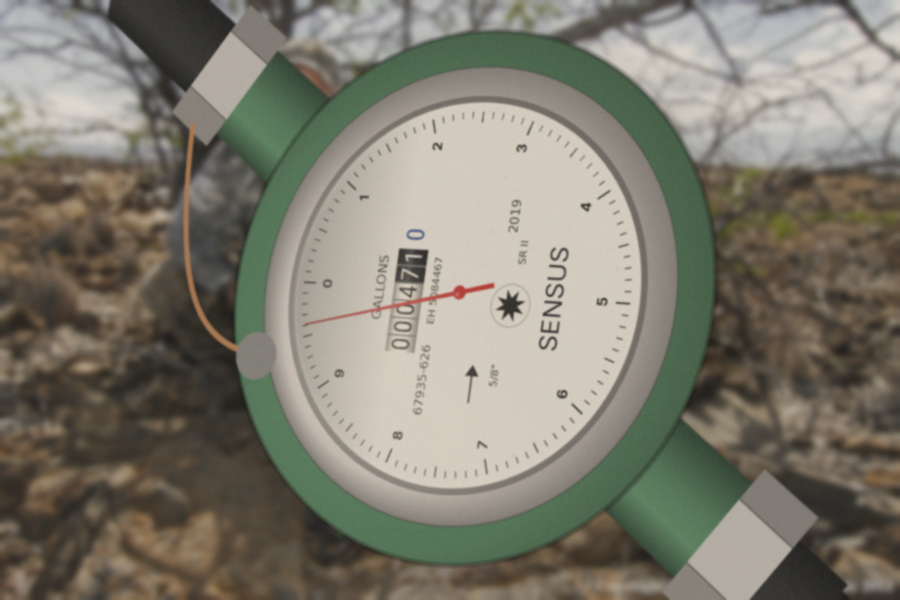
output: 4709.6 gal
